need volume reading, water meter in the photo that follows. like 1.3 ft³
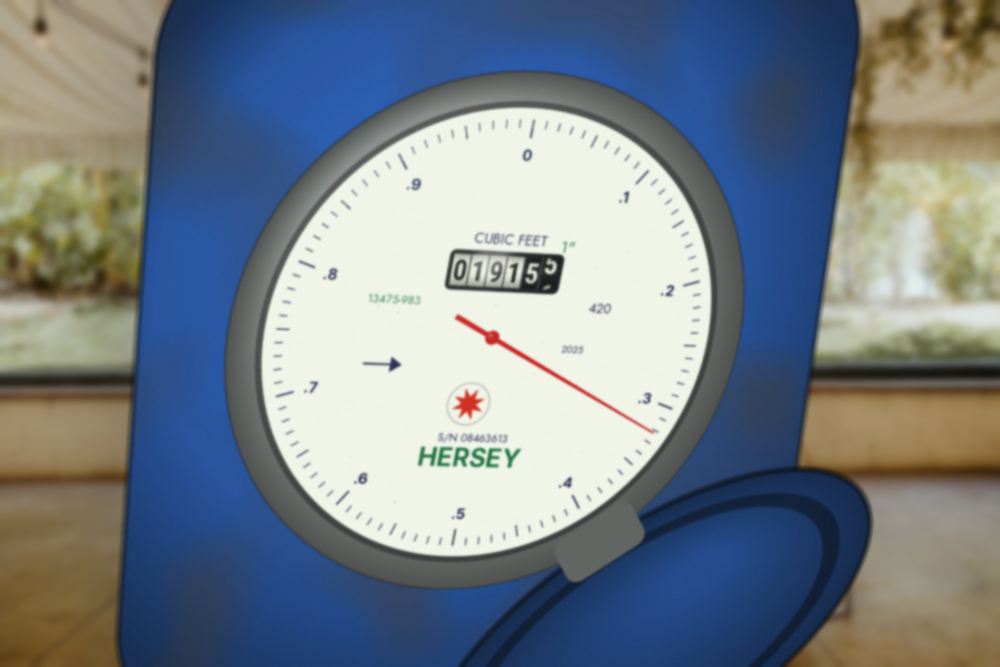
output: 19155.32 ft³
